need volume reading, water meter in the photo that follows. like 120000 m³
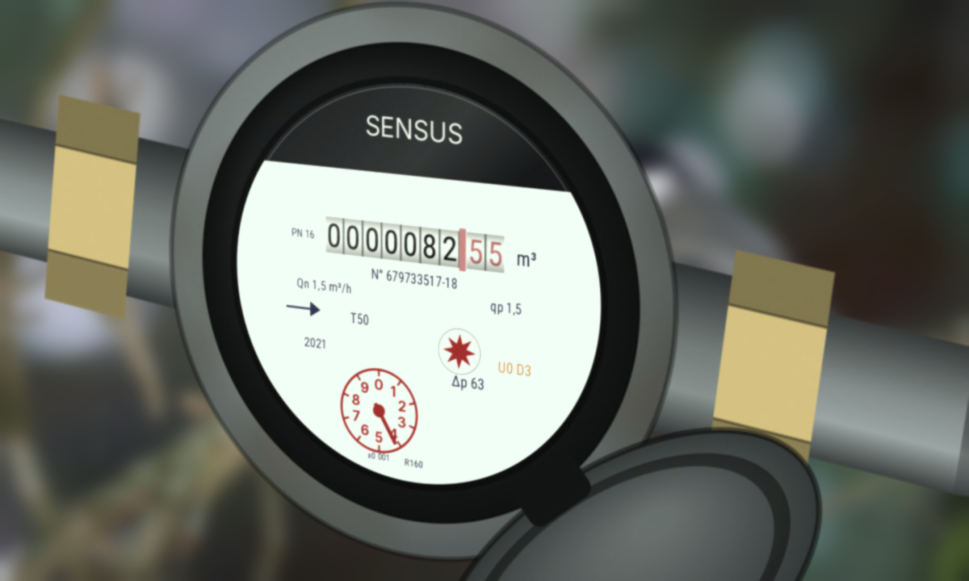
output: 82.554 m³
